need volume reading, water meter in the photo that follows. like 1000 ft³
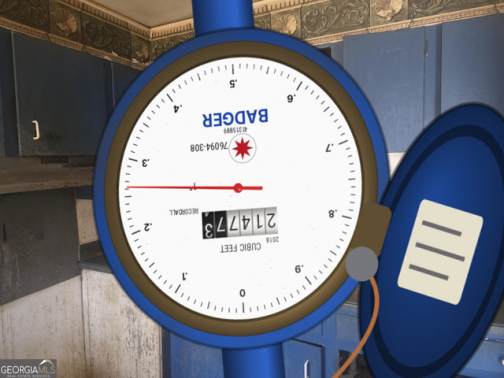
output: 214773.26 ft³
